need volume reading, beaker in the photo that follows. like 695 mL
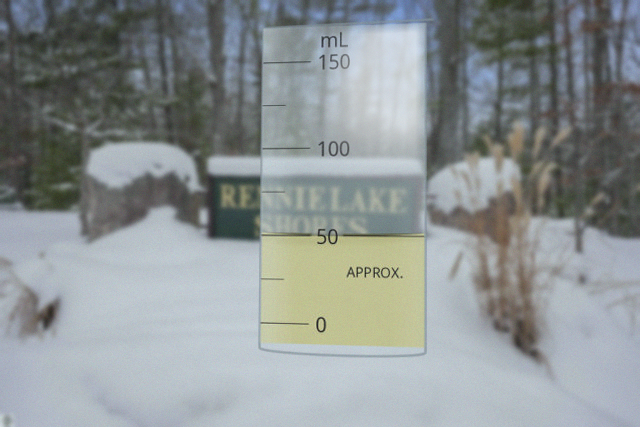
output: 50 mL
